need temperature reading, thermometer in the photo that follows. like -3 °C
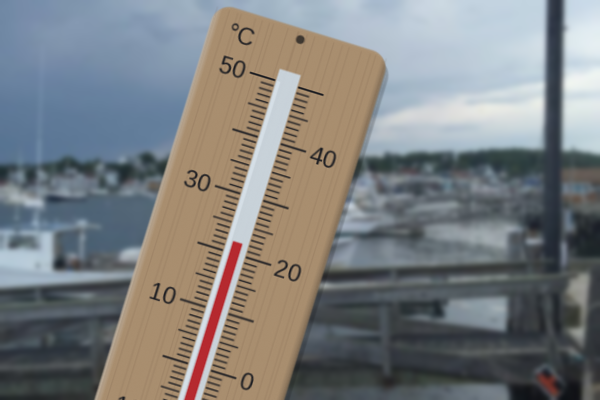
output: 22 °C
